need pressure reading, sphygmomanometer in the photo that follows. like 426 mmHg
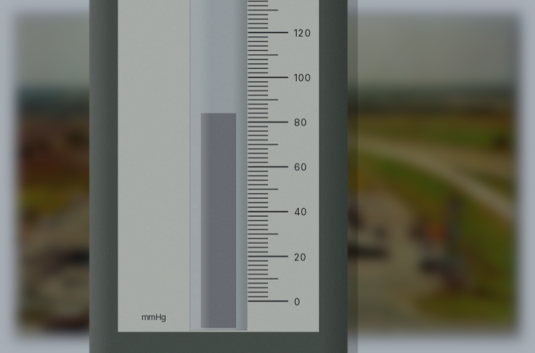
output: 84 mmHg
